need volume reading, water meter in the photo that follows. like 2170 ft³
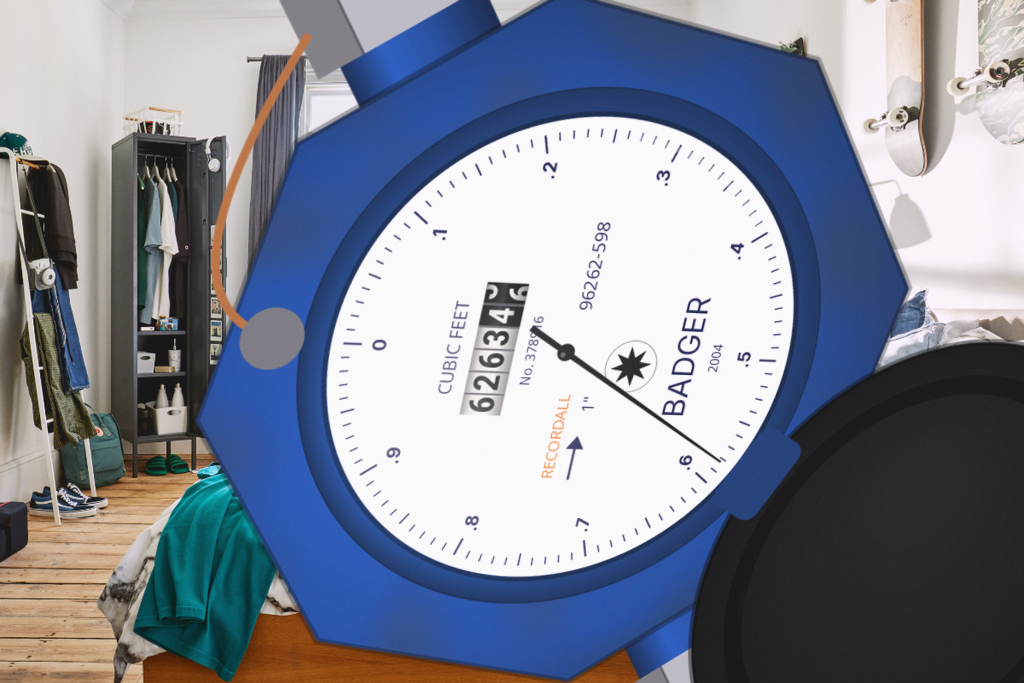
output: 626345.58 ft³
